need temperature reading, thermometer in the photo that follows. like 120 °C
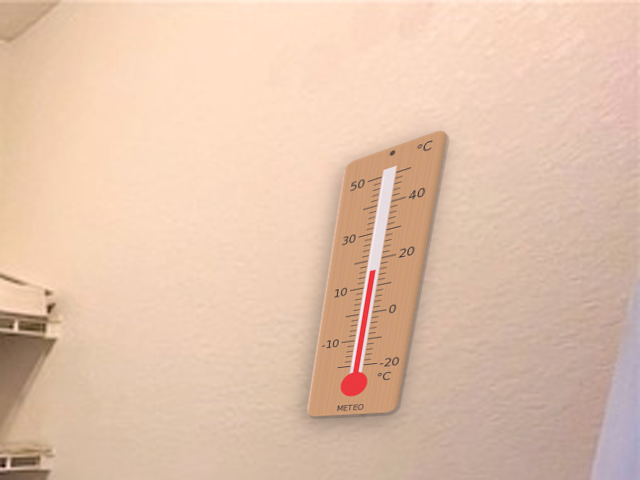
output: 16 °C
